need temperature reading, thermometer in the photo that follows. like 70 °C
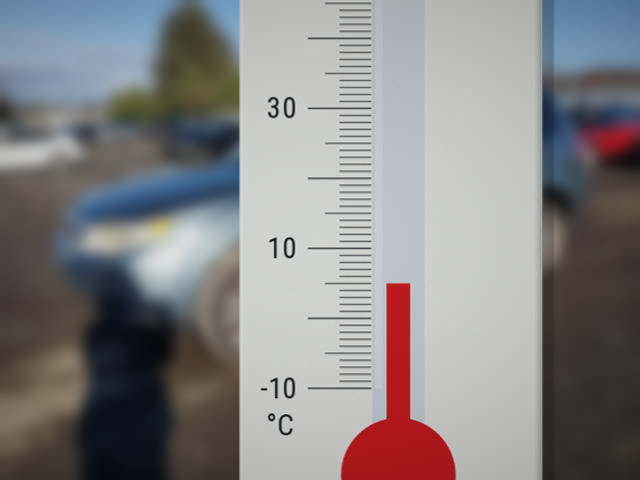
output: 5 °C
